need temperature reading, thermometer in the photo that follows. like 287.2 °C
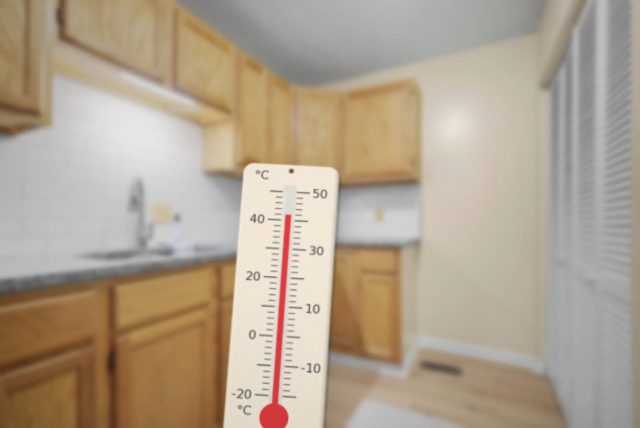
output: 42 °C
